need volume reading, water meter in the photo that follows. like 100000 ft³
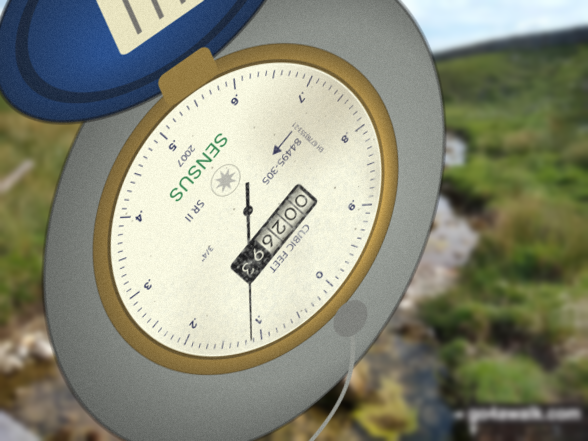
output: 2693.11 ft³
